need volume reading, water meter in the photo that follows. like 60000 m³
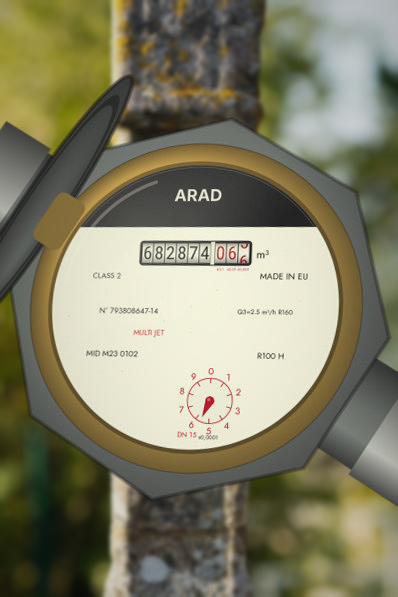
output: 682874.0655 m³
